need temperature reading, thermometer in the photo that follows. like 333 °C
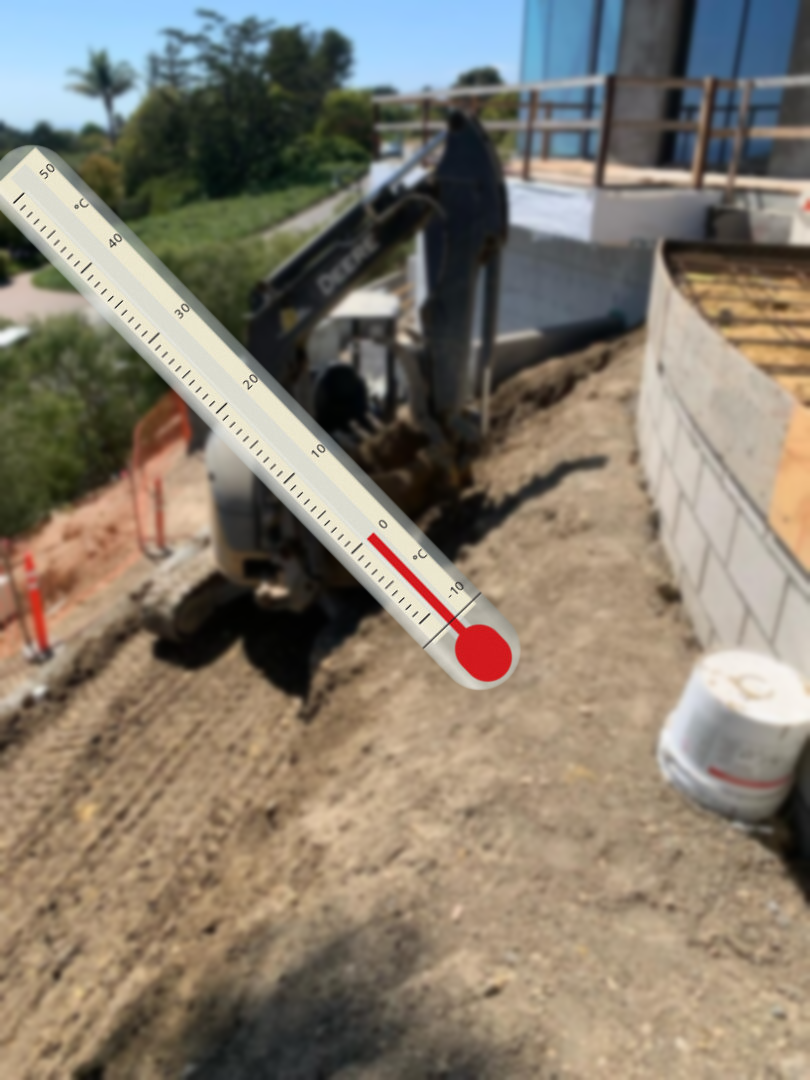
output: 0 °C
